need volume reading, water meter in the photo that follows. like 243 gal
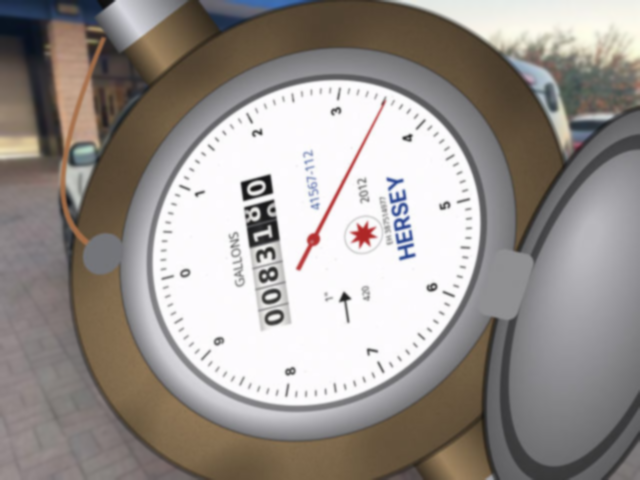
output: 83183.5 gal
